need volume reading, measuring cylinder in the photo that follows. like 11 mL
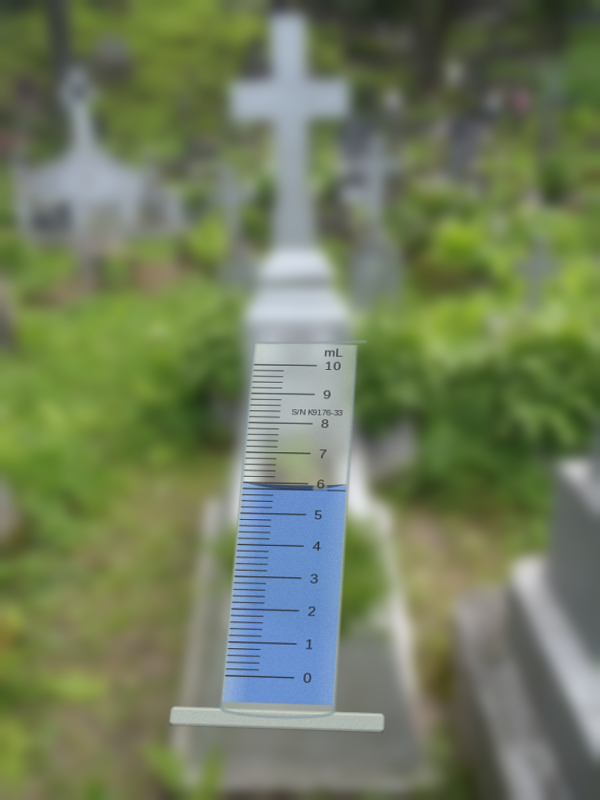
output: 5.8 mL
